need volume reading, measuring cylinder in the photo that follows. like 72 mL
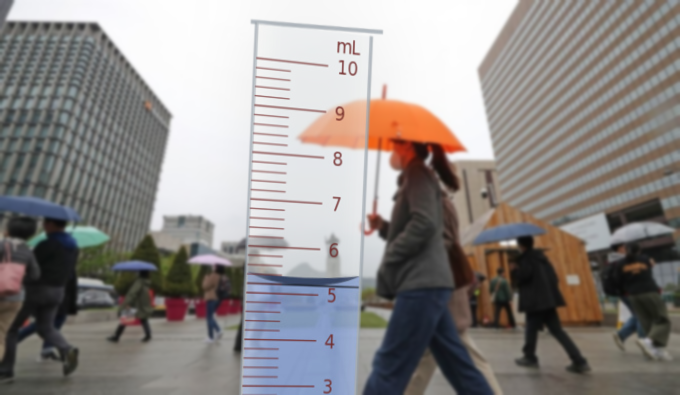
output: 5.2 mL
